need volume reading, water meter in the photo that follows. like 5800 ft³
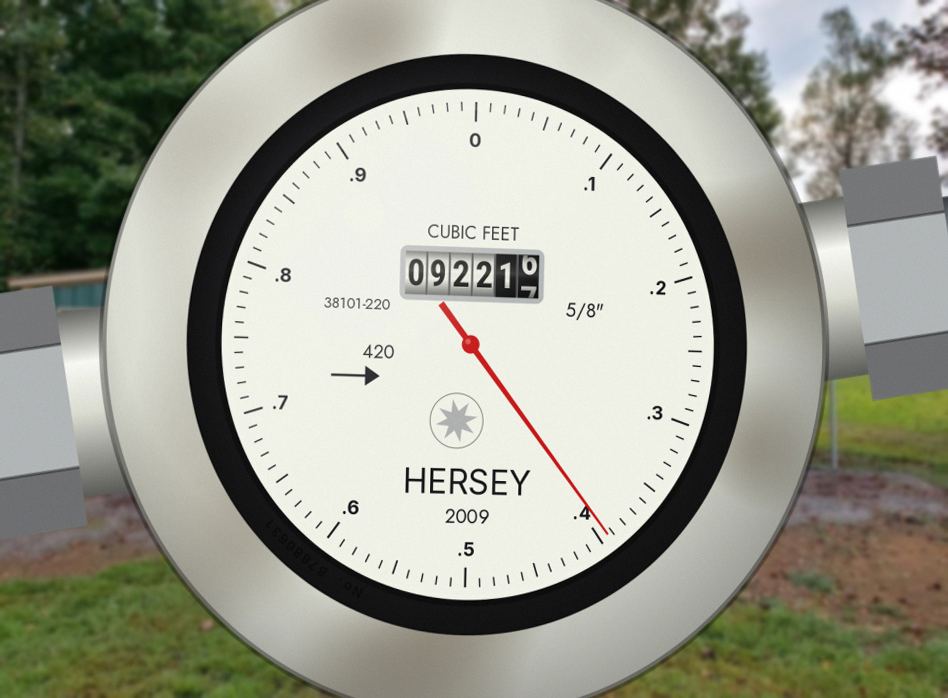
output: 92216.39 ft³
